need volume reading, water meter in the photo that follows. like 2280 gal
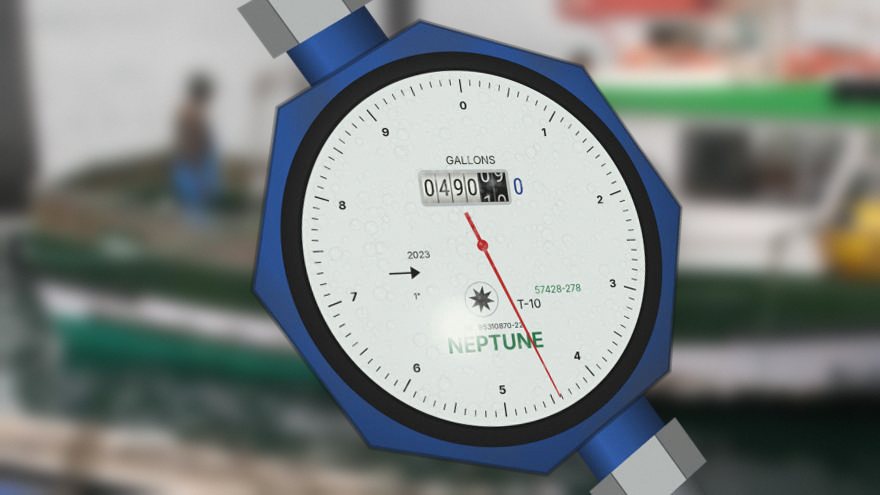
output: 490094.4 gal
